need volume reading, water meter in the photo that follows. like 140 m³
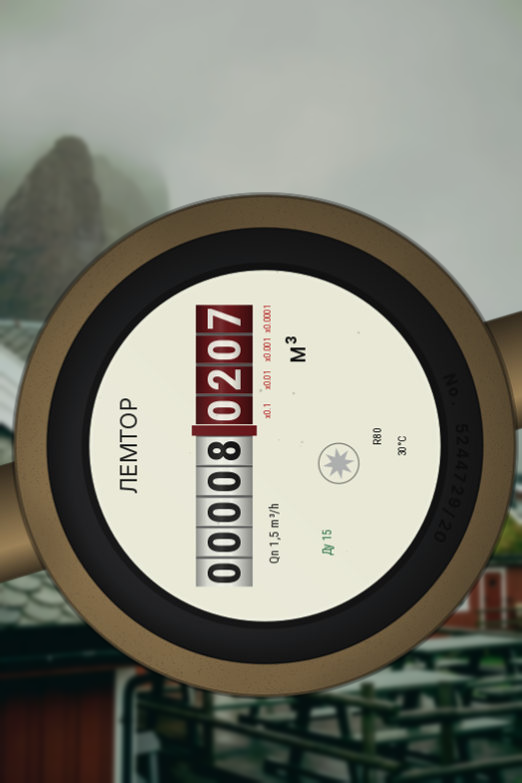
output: 8.0207 m³
